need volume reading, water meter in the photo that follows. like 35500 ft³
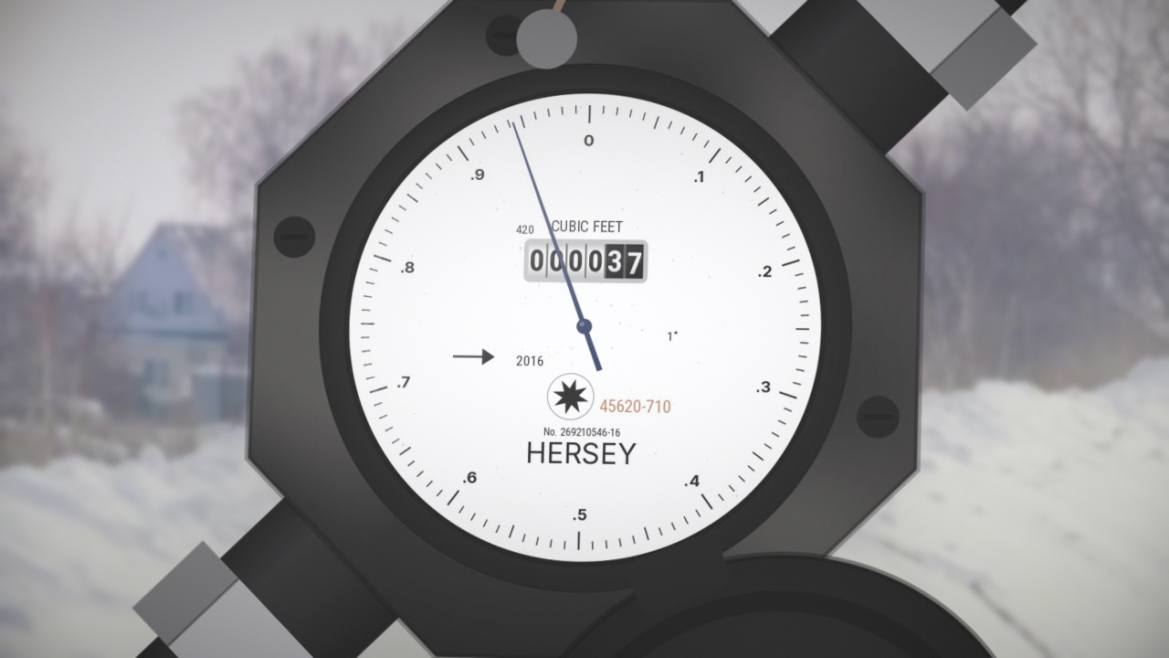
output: 36.94 ft³
